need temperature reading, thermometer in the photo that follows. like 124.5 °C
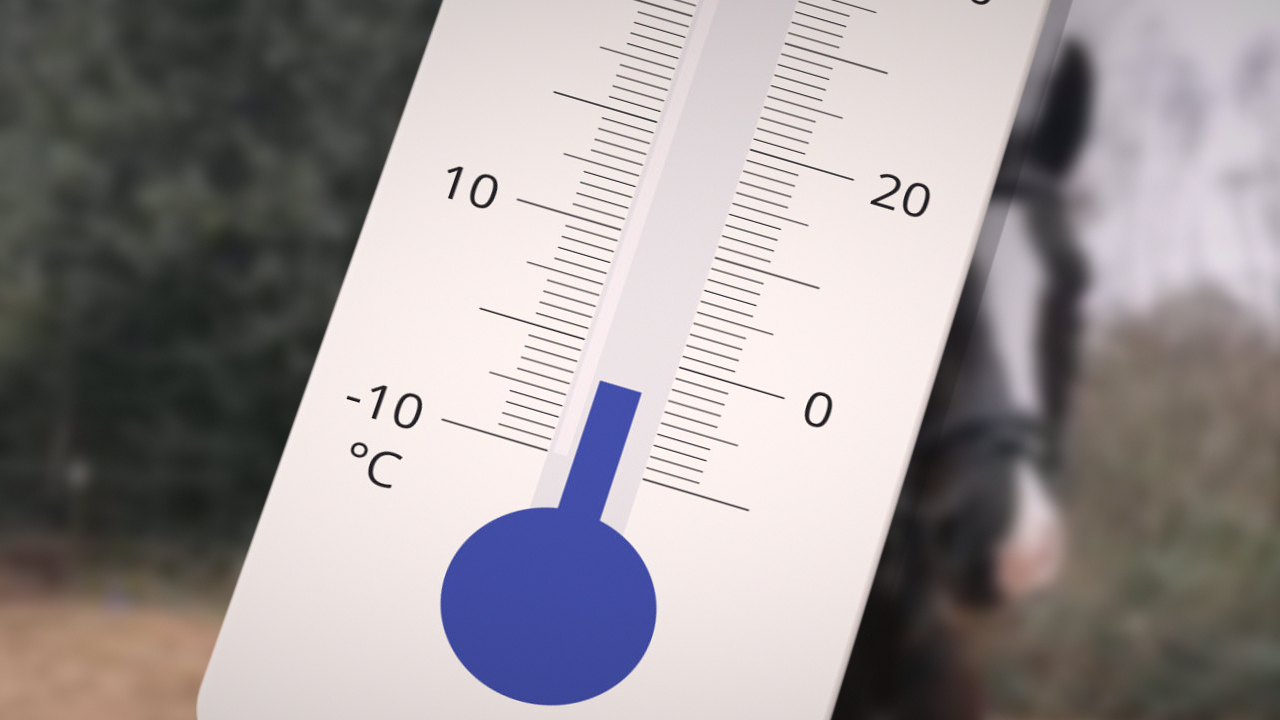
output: -3 °C
